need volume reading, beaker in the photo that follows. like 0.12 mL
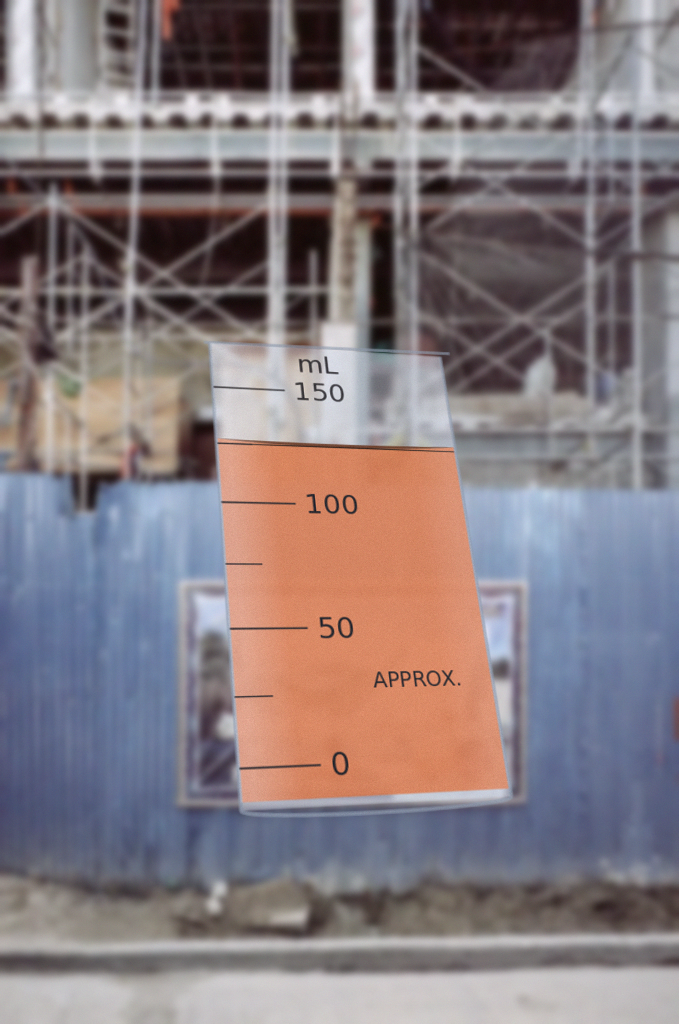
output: 125 mL
